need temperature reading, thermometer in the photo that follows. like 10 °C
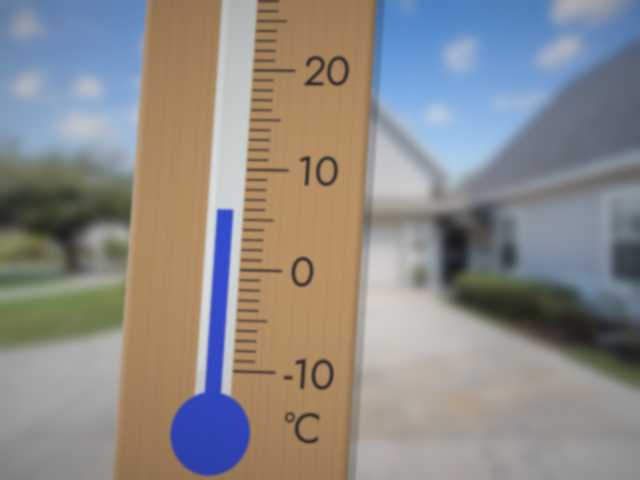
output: 6 °C
